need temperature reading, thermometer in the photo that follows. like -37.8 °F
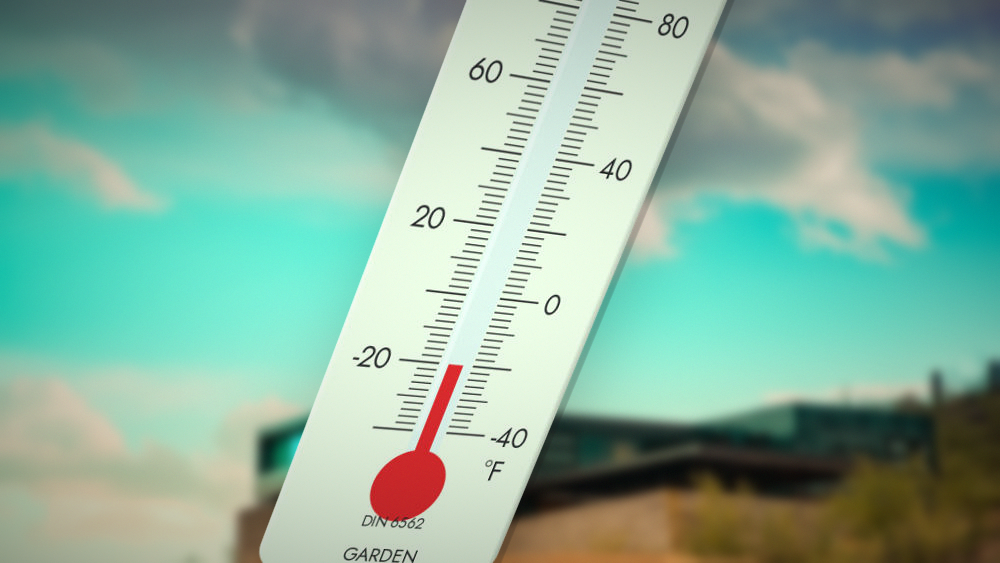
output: -20 °F
